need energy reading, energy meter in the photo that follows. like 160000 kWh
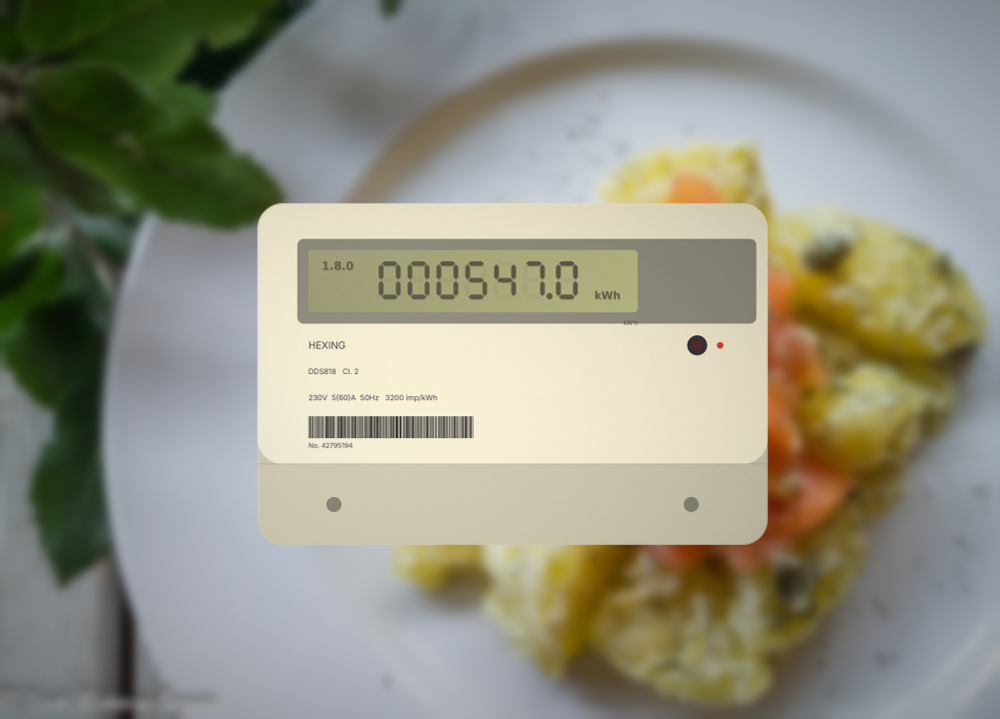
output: 547.0 kWh
